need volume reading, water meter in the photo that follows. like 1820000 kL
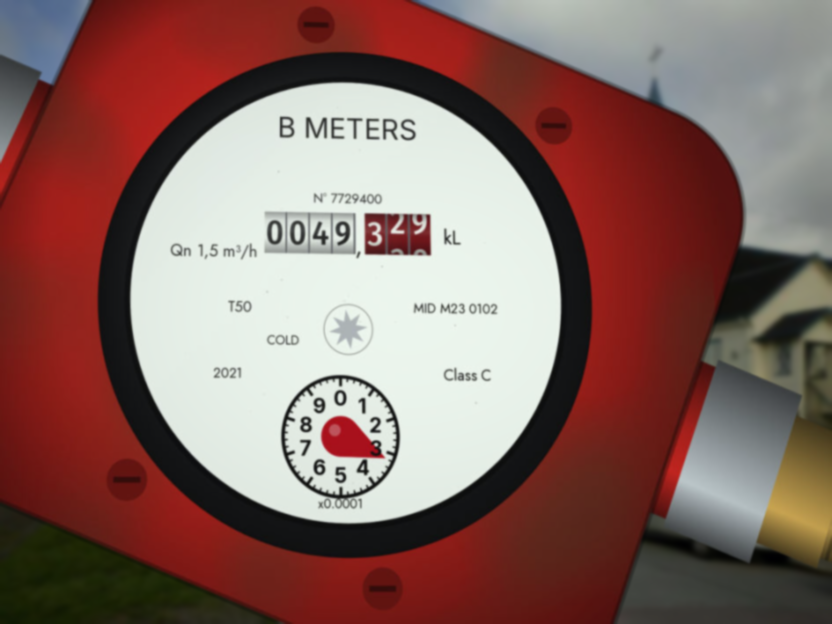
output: 49.3293 kL
